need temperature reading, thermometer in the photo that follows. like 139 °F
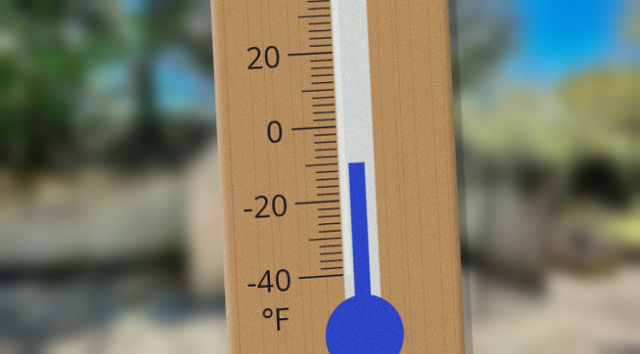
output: -10 °F
